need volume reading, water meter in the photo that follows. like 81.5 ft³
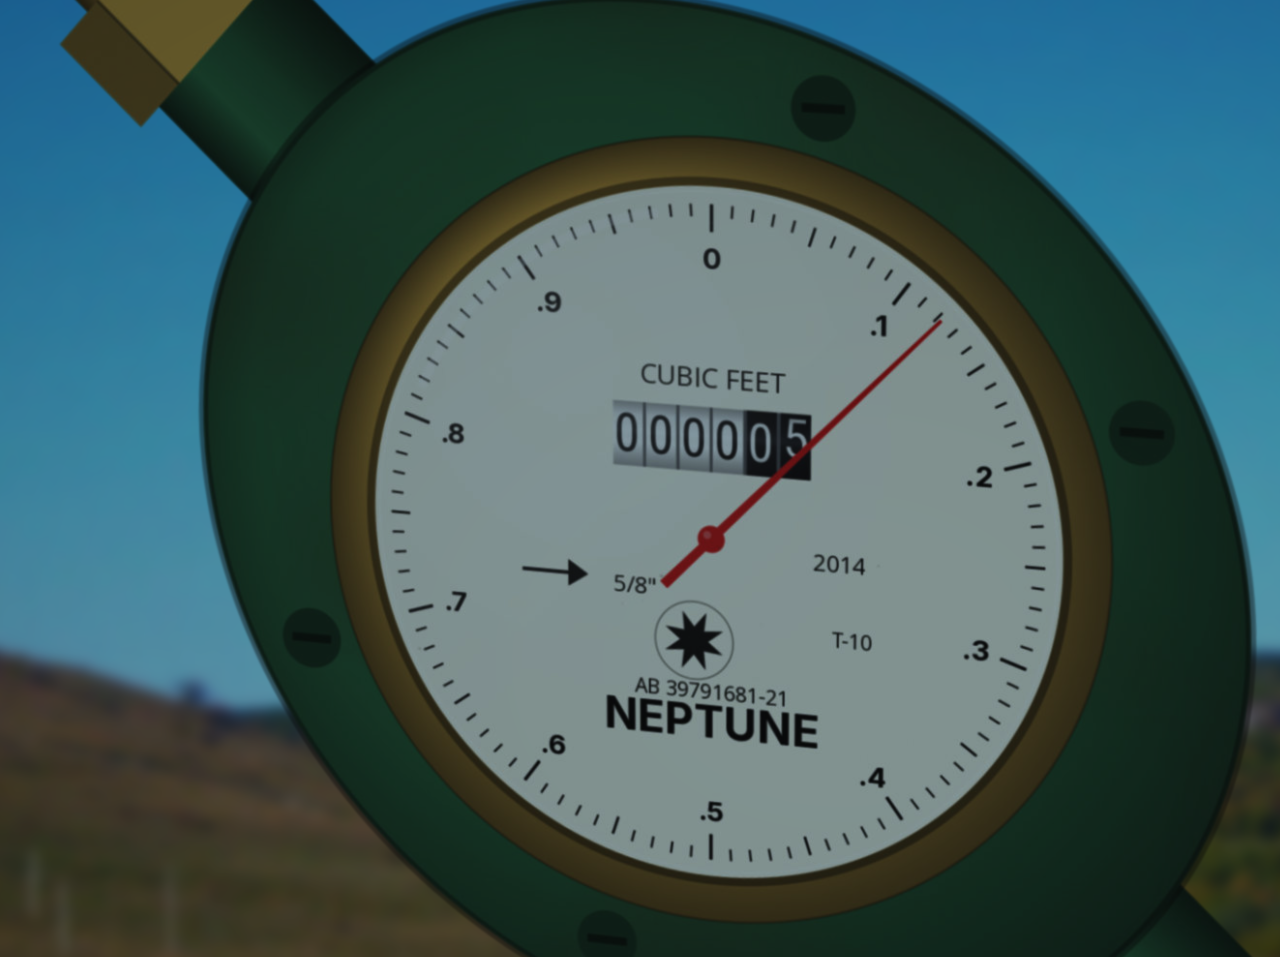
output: 5.12 ft³
